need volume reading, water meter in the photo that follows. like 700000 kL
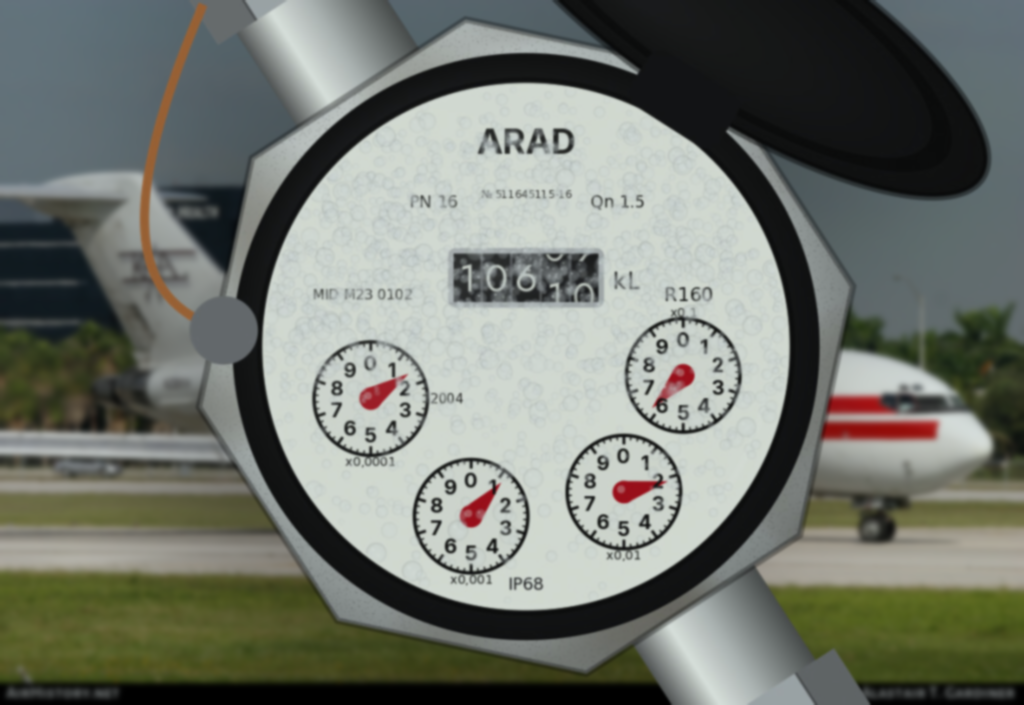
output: 10609.6211 kL
